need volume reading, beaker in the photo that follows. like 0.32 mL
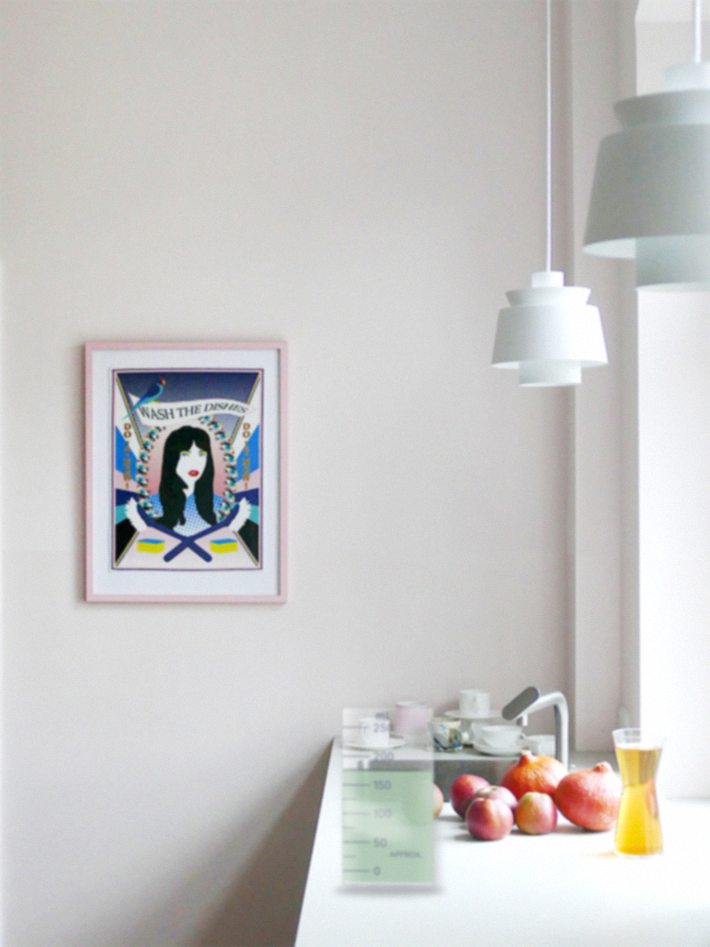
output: 175 mL
